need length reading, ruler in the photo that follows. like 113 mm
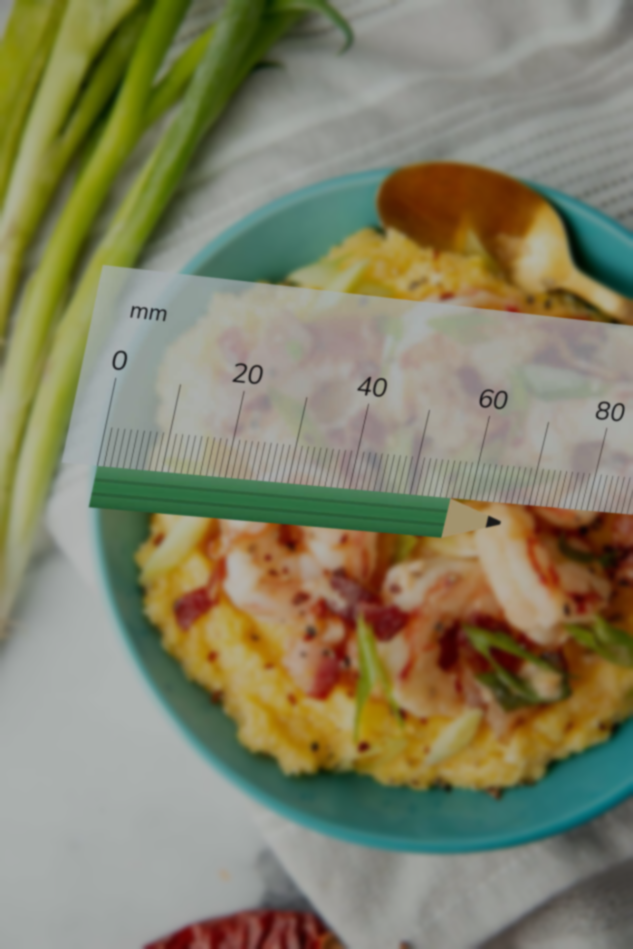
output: 66 mm
